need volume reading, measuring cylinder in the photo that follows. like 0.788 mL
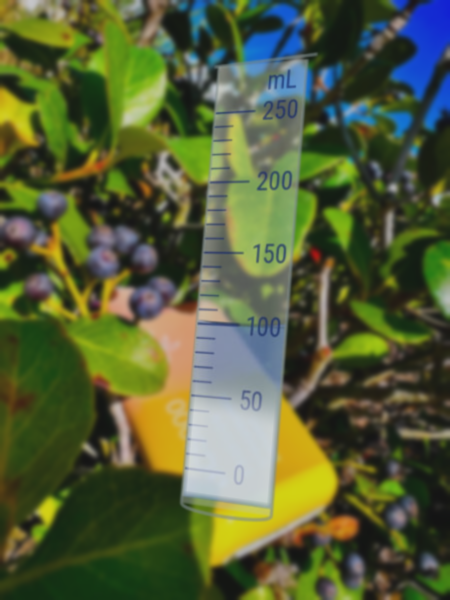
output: 100 mL
